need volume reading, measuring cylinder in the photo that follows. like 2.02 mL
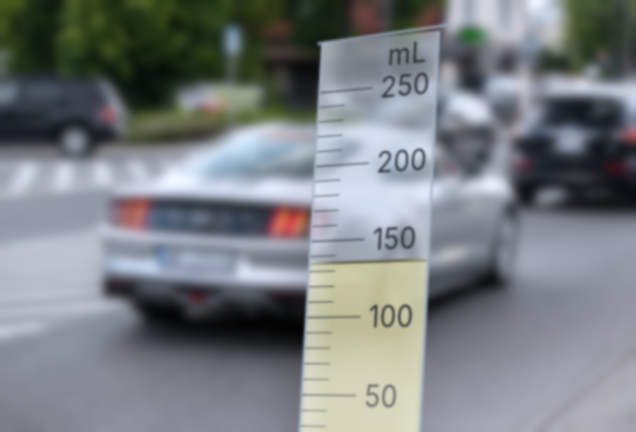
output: 135 mL
